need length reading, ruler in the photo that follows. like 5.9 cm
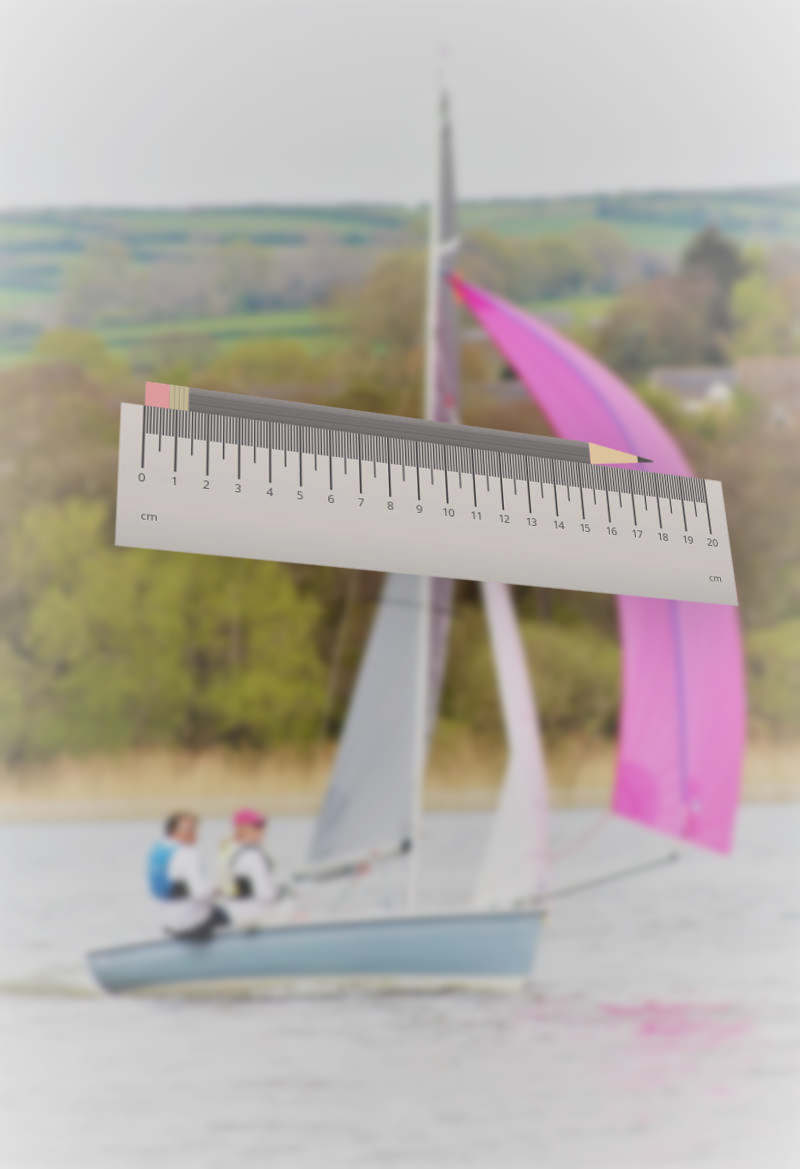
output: 18 cm
